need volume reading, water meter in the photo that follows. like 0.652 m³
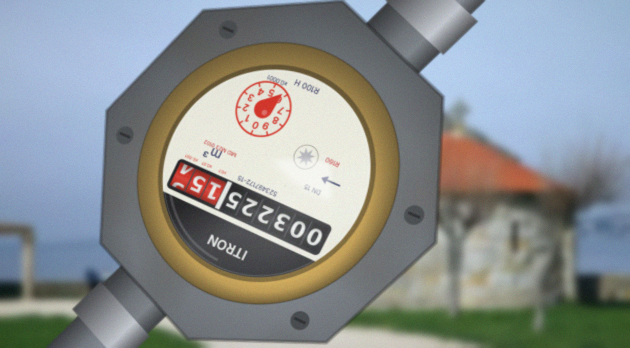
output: 3225.1535 m³
